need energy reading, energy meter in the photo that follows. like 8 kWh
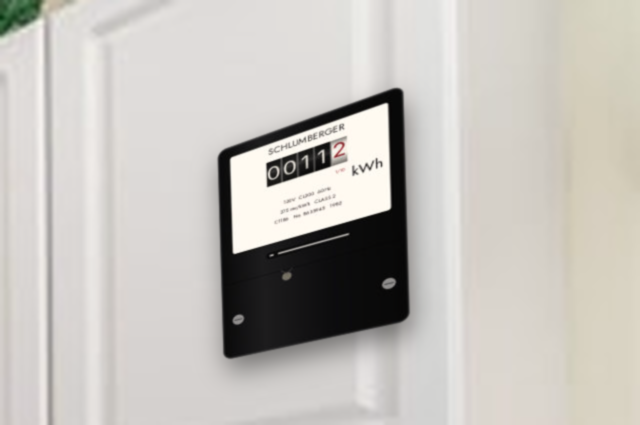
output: 11.2 kWh
